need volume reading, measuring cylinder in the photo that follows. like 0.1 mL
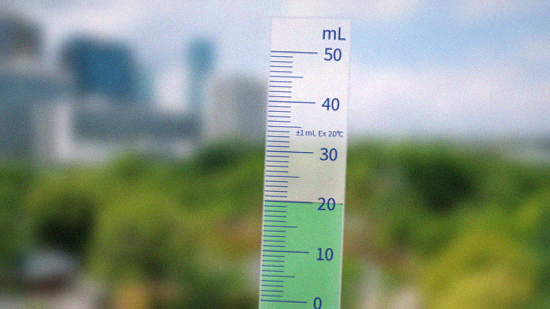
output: 20 mL
